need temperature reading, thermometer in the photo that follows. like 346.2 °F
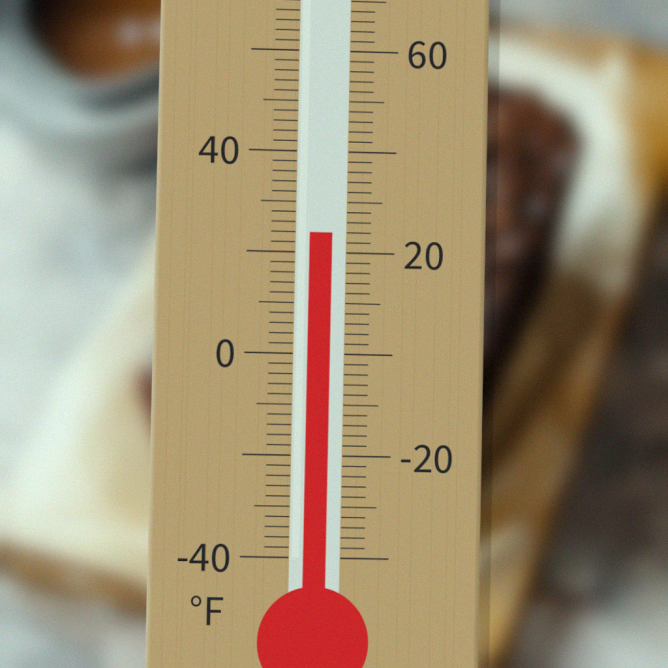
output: 24 °F
